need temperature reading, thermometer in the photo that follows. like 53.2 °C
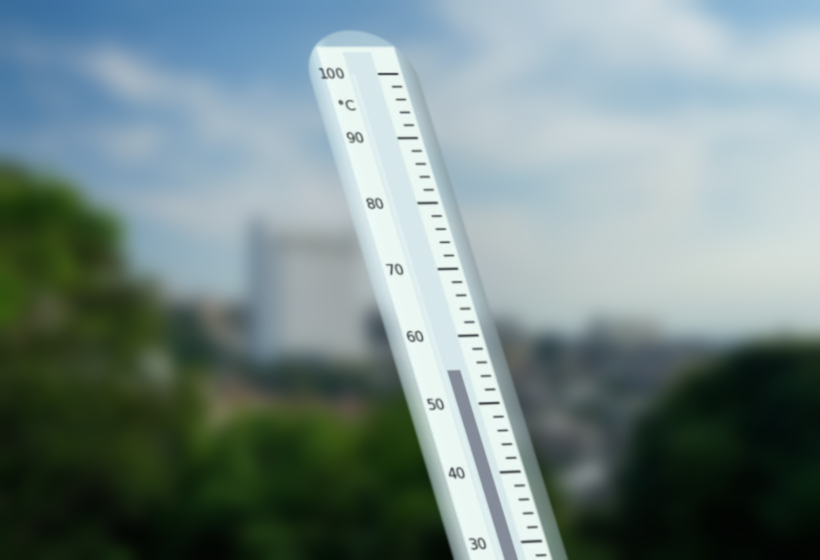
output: 55 °C
